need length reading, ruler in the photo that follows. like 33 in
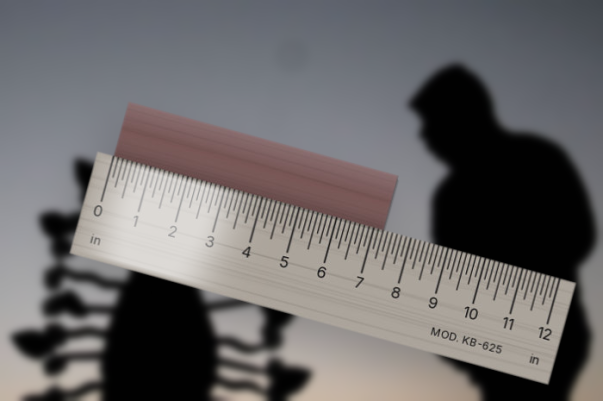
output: 7.25 in
